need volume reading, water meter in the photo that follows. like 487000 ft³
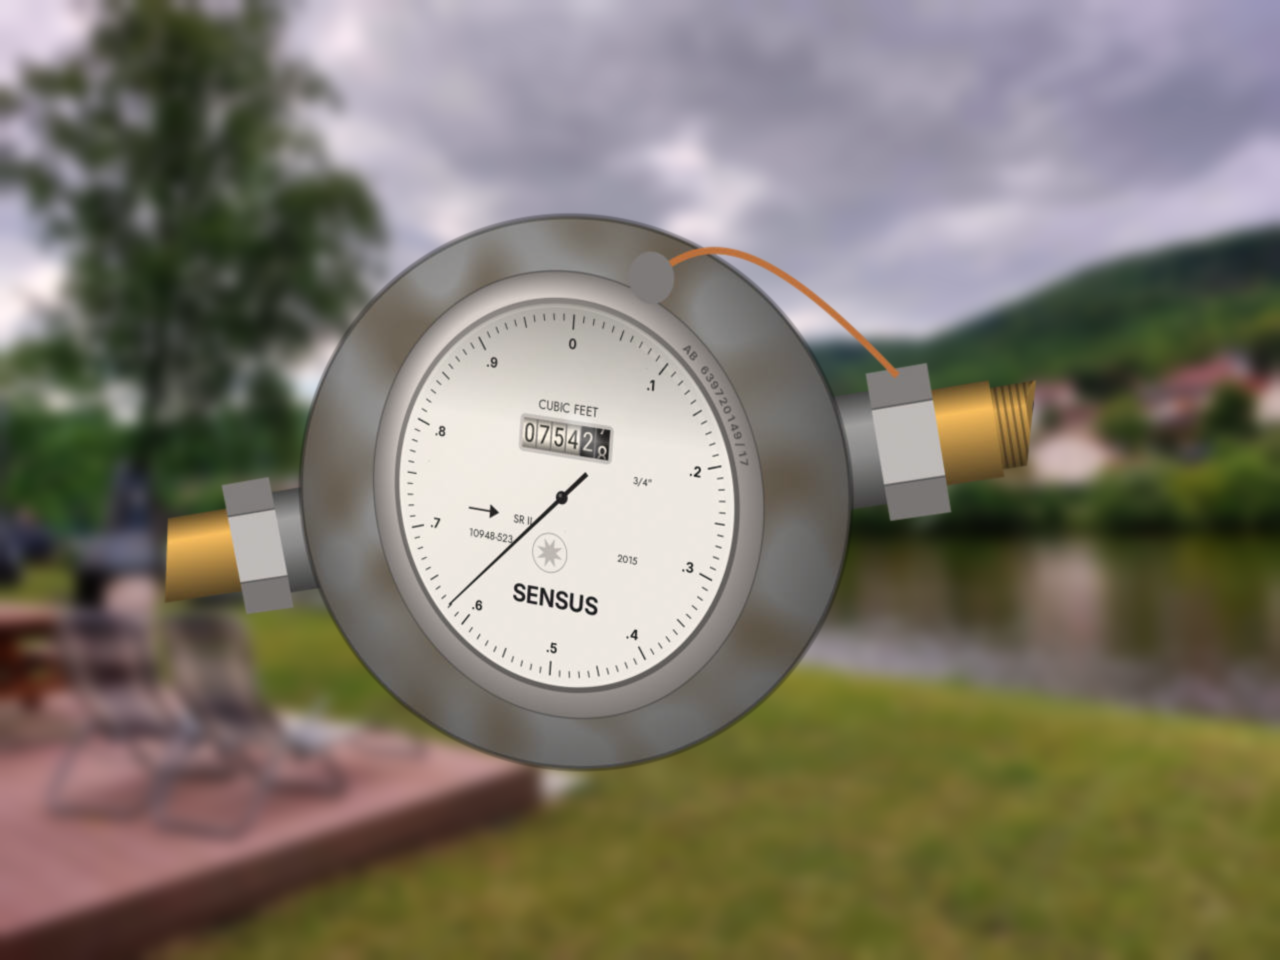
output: 75427.62 ft³
